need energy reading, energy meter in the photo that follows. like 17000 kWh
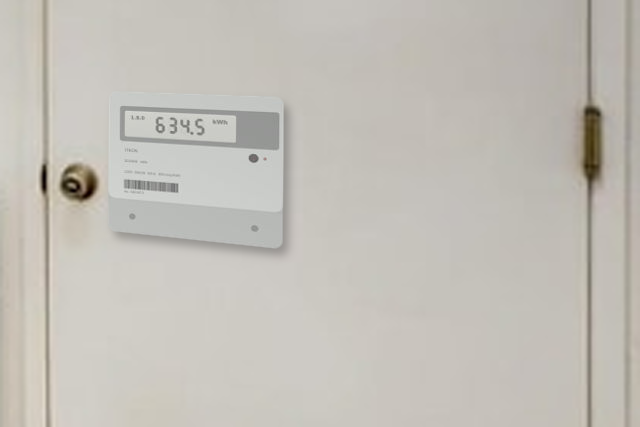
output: 634.5 kWh
